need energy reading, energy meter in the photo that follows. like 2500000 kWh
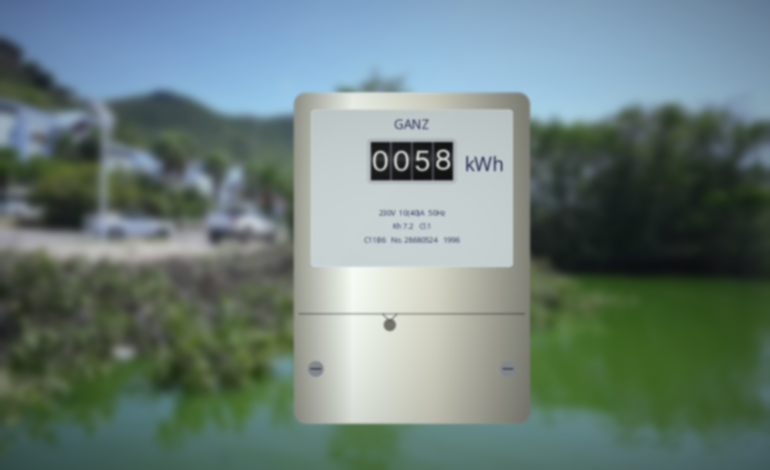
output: 58 kWh
